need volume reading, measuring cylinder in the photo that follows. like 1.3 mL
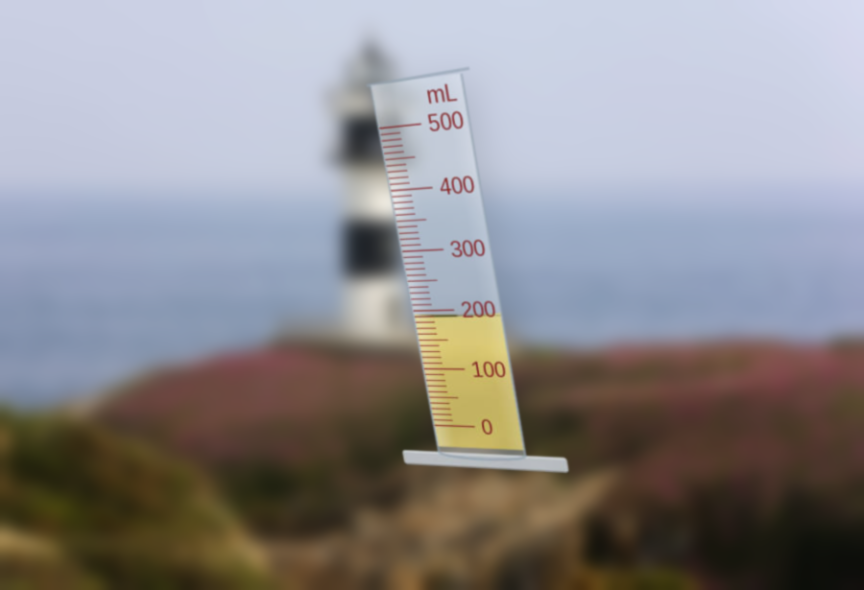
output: 190 mL
